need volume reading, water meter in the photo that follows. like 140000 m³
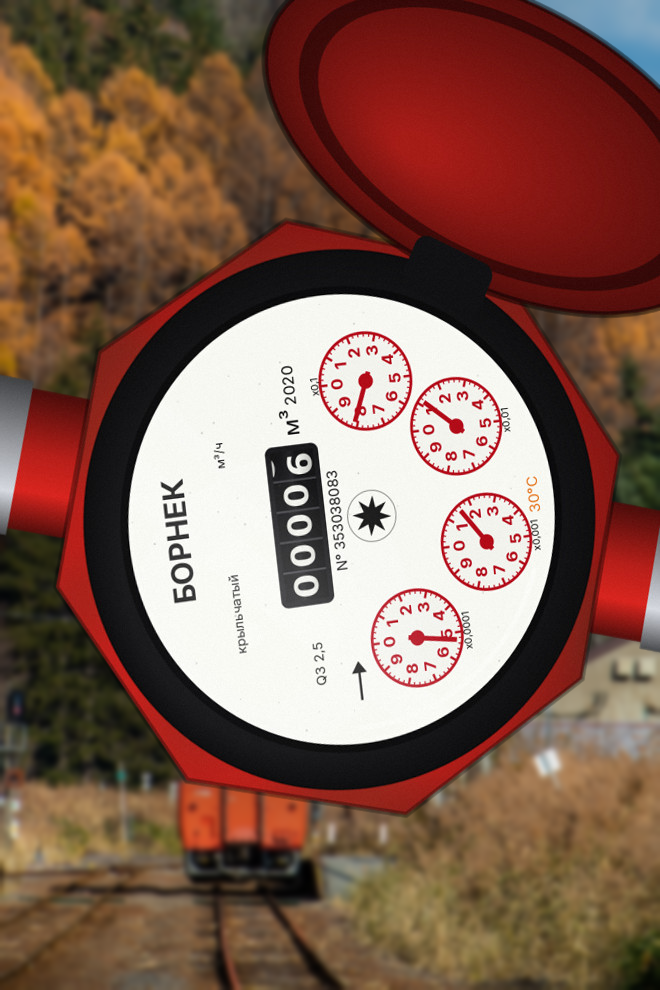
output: 5.8115 m³
